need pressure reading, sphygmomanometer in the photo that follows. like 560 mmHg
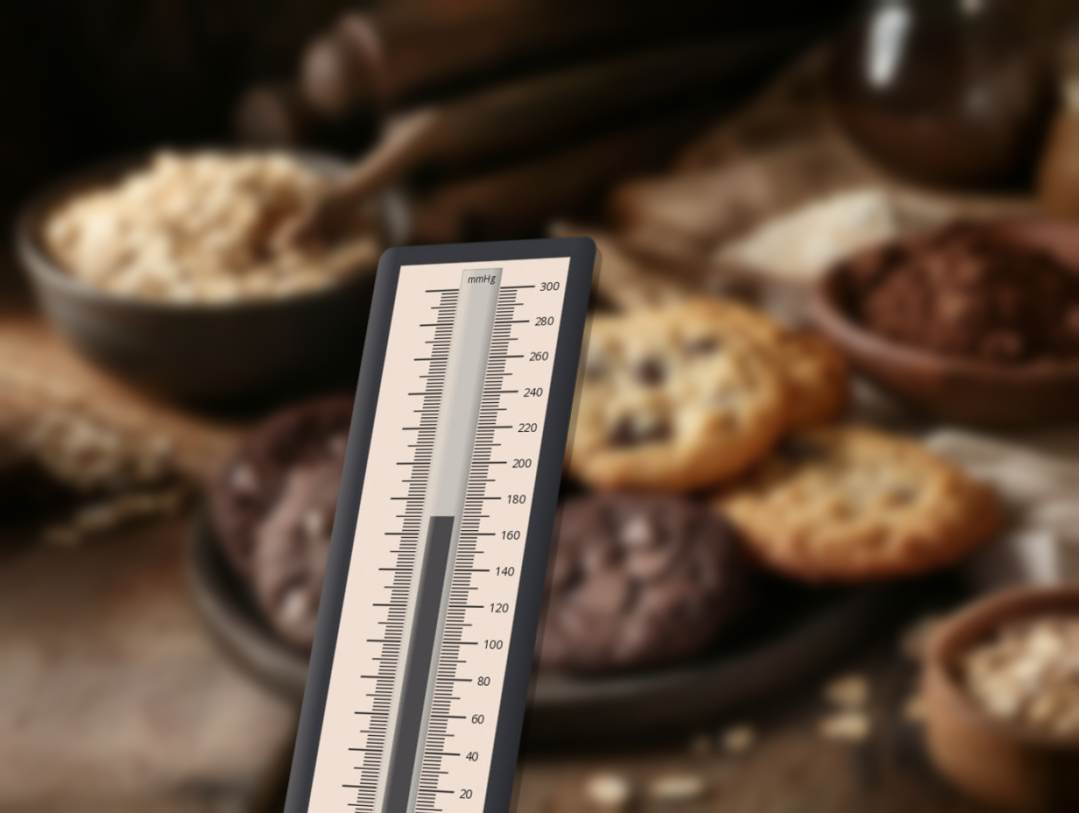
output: 170 mmHg
